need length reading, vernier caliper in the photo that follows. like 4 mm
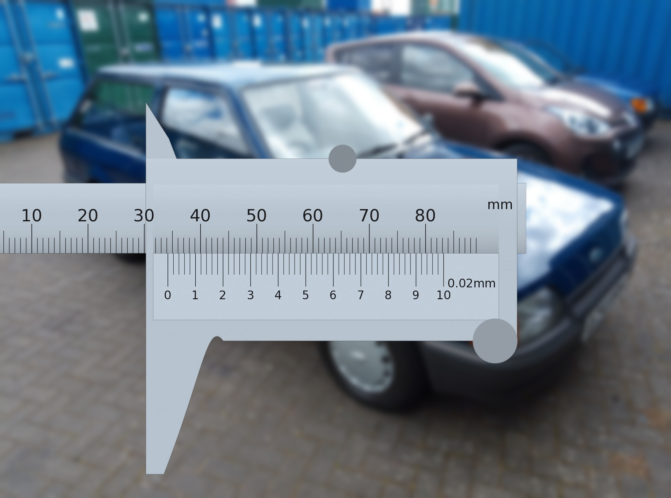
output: 34.2 mm
